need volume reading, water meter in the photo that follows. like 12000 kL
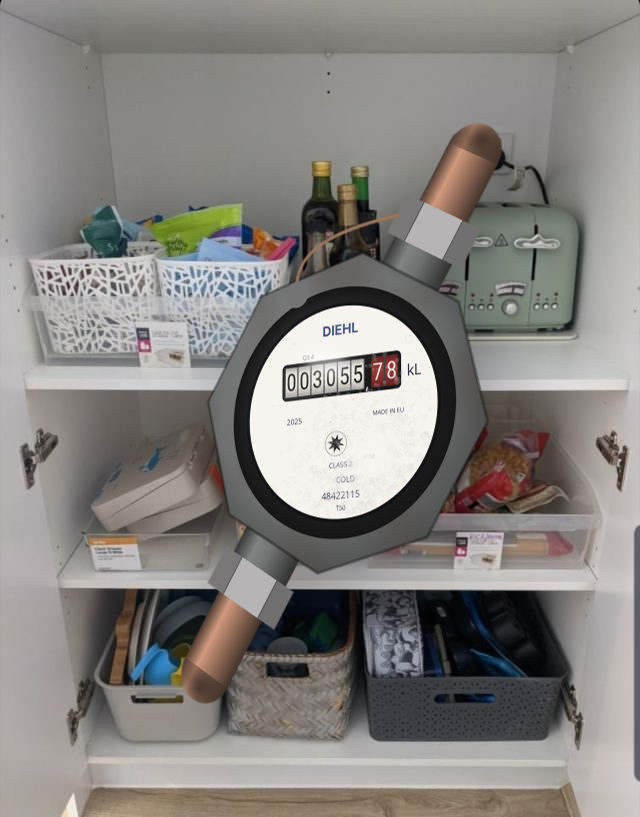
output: 3055.78 kL
